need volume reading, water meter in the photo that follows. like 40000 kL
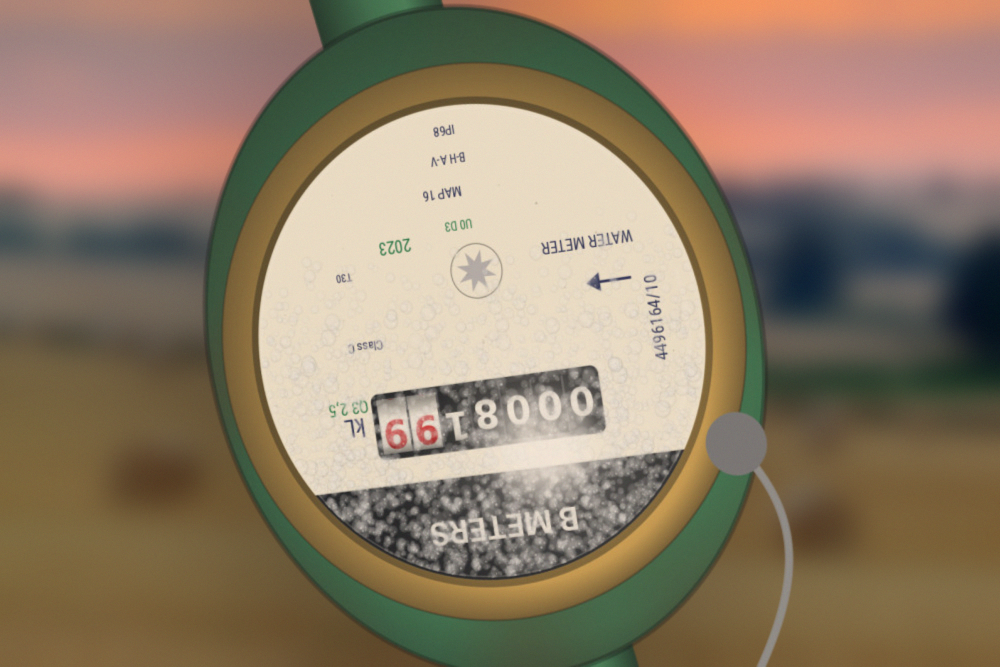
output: 81.99 kL
